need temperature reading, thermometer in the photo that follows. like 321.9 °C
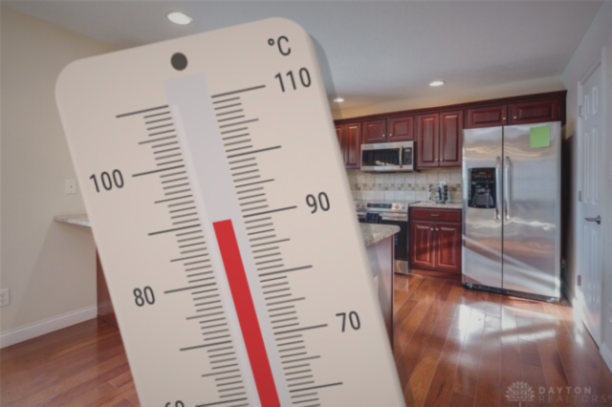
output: 90 °C
